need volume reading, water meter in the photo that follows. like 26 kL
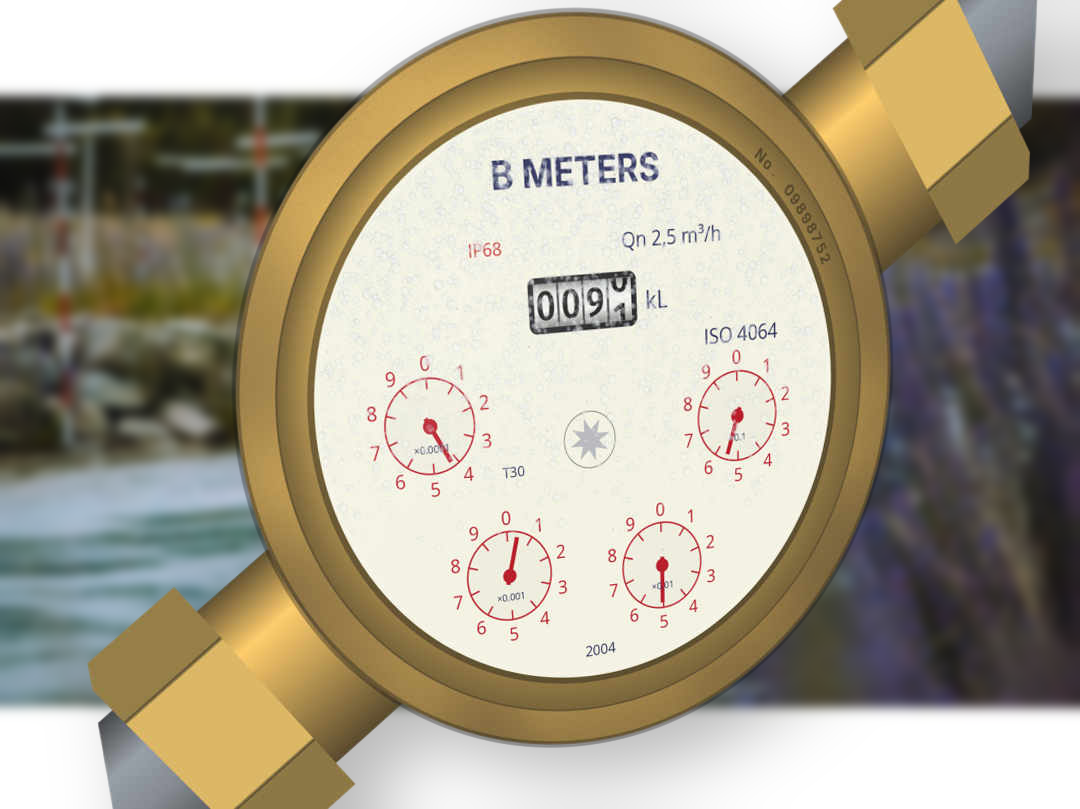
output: 90.5504 kL
